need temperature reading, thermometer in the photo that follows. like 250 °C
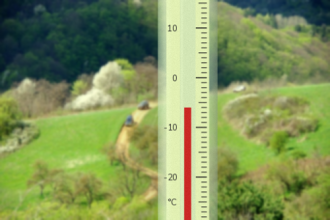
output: -6 °C
